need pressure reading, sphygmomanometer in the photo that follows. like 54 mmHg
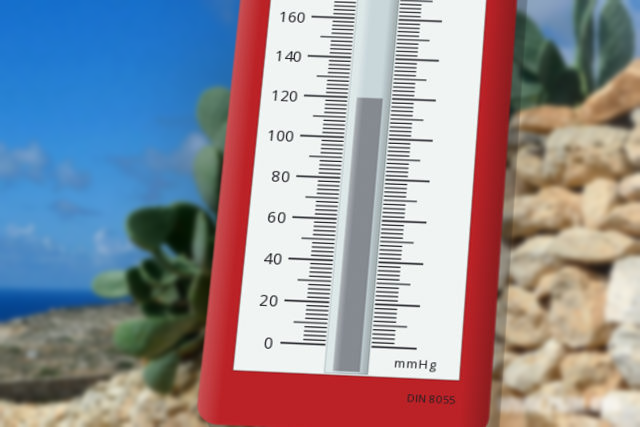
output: 120 mmHg
